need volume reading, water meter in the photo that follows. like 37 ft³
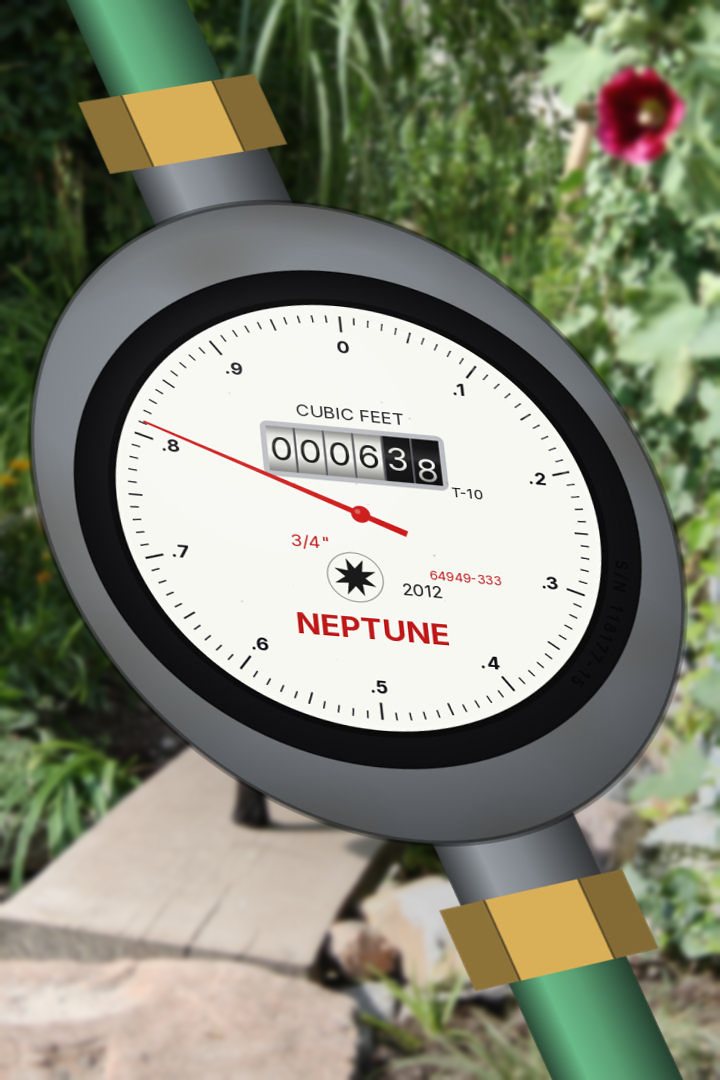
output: 637.81 ft³
